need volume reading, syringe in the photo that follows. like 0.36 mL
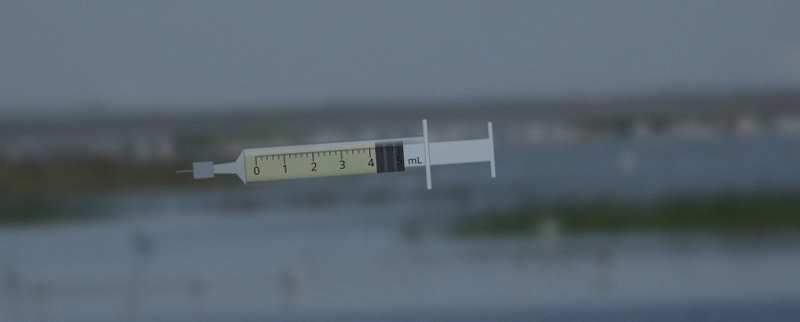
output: 4.2 mL
